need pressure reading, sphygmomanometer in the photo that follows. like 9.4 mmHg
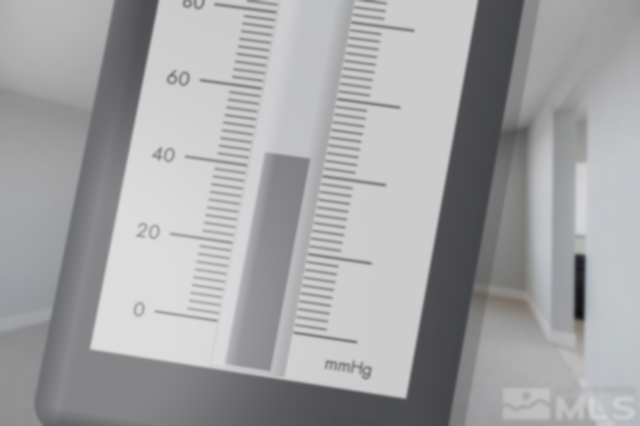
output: 44 mmHg
